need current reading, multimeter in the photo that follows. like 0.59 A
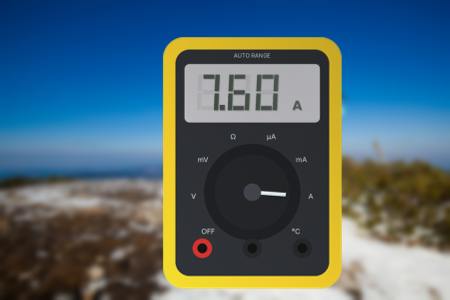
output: 7.60 A
